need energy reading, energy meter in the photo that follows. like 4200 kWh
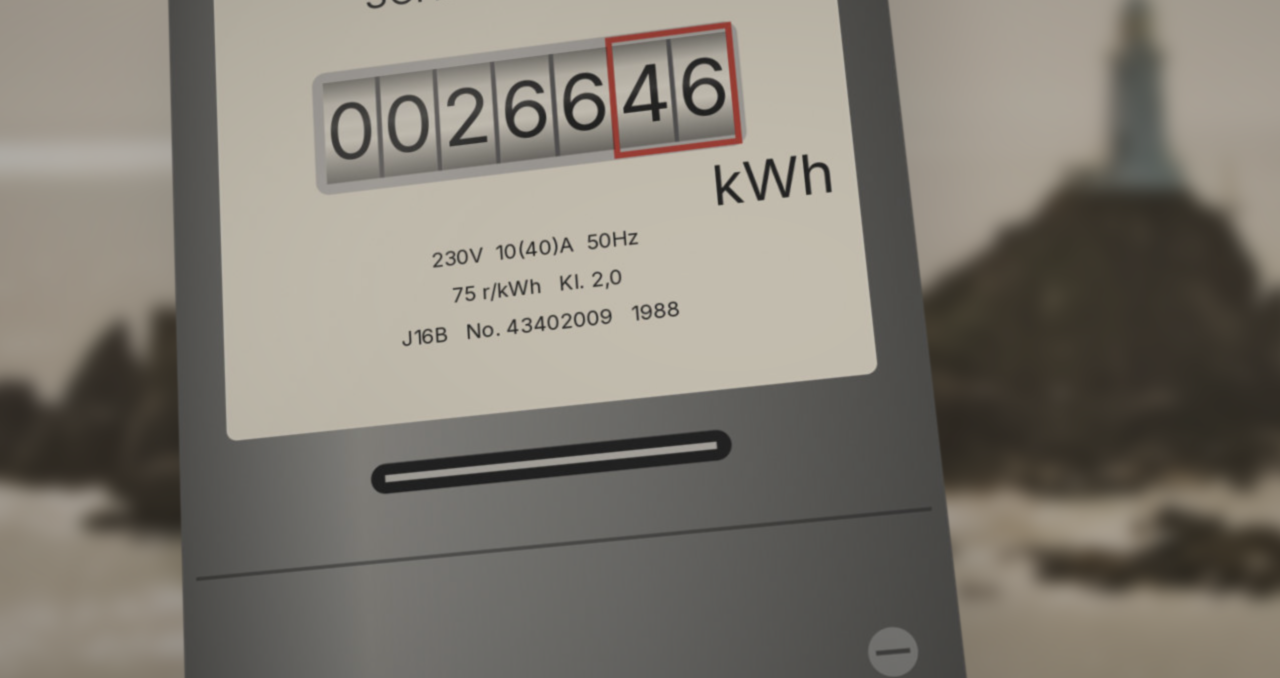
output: 266.46 kWh
